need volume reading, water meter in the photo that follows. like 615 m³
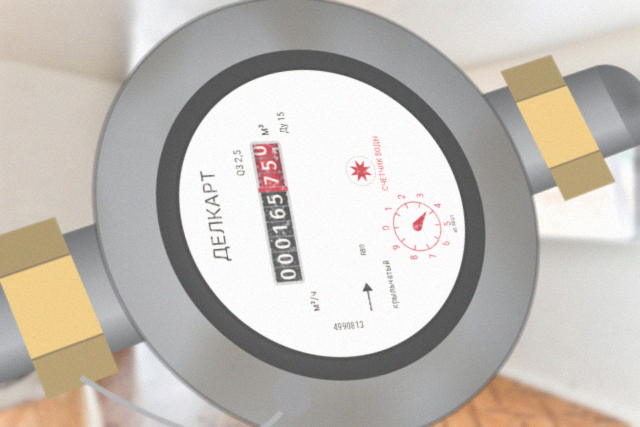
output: 165.7503 m³
